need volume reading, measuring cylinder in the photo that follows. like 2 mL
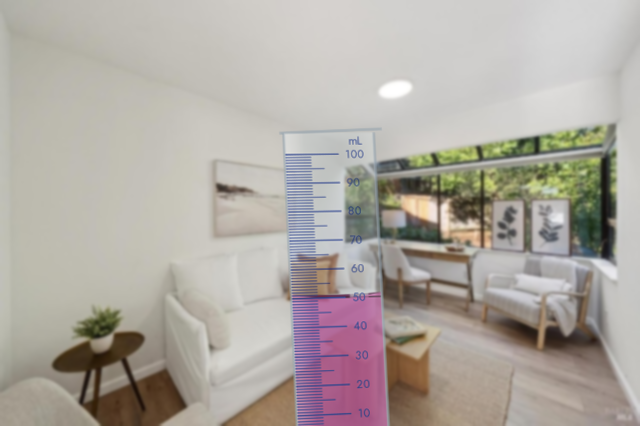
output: 50 mL
